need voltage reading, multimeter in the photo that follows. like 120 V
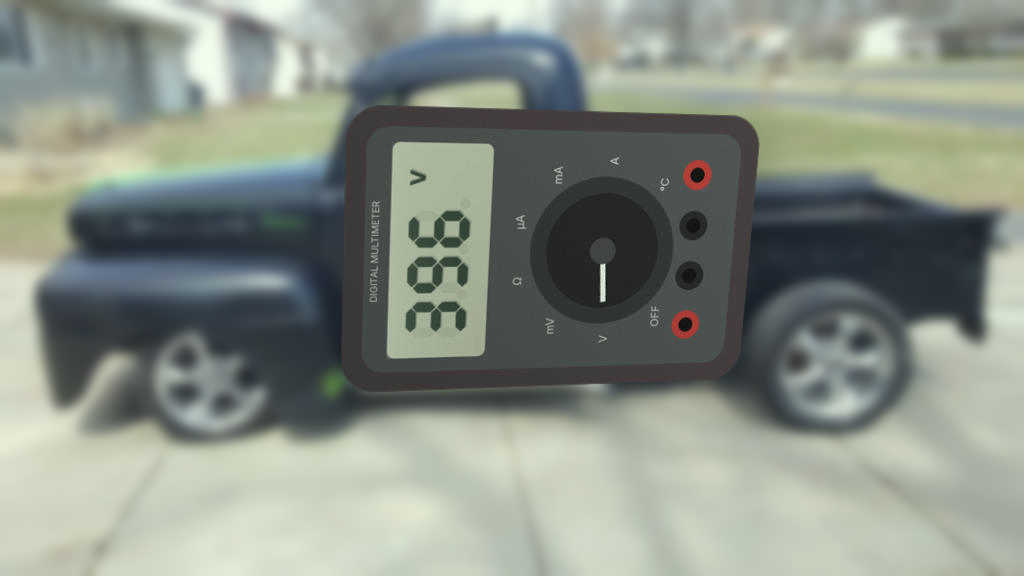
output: 396 V
